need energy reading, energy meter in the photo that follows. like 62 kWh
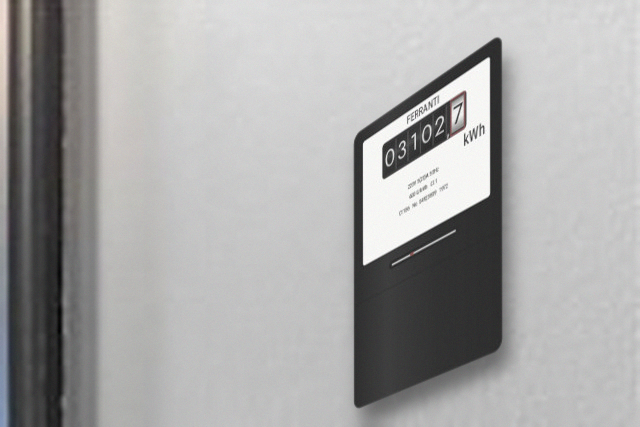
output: 3102.7 kWh
